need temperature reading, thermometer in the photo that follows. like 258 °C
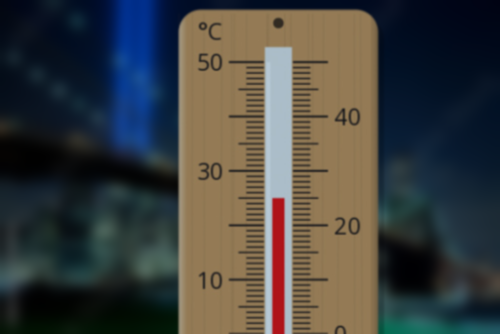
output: 25 °C
